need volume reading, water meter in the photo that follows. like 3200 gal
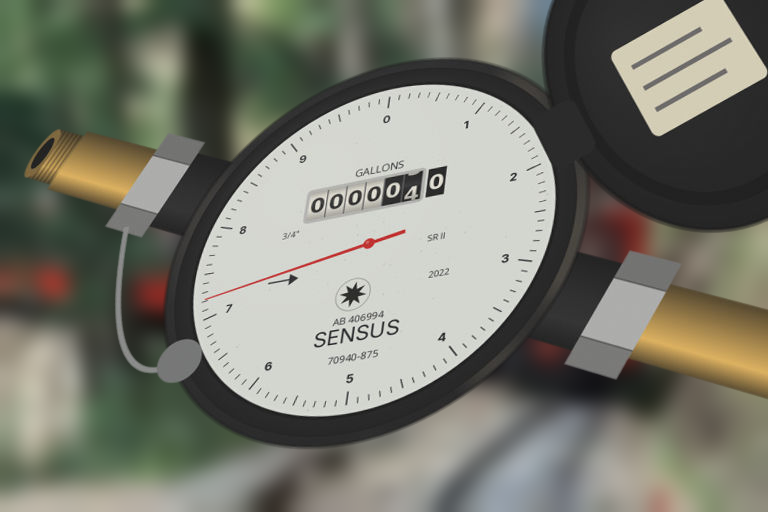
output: 37.2 gal
